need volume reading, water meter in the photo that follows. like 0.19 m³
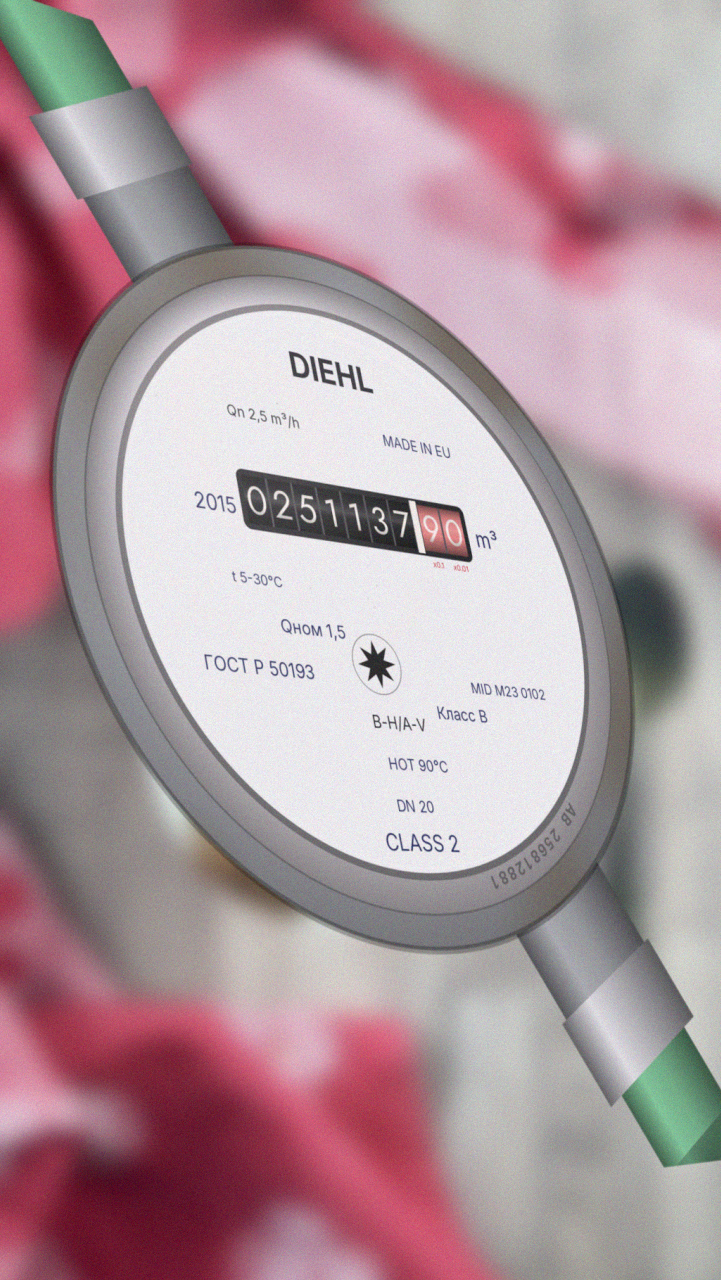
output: 251137.90 m³
